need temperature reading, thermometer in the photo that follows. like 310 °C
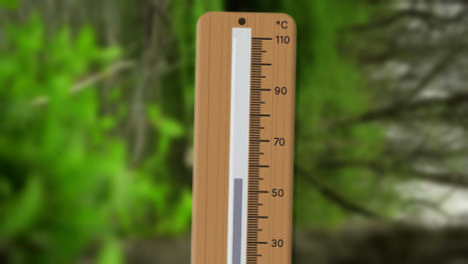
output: 55 °C
